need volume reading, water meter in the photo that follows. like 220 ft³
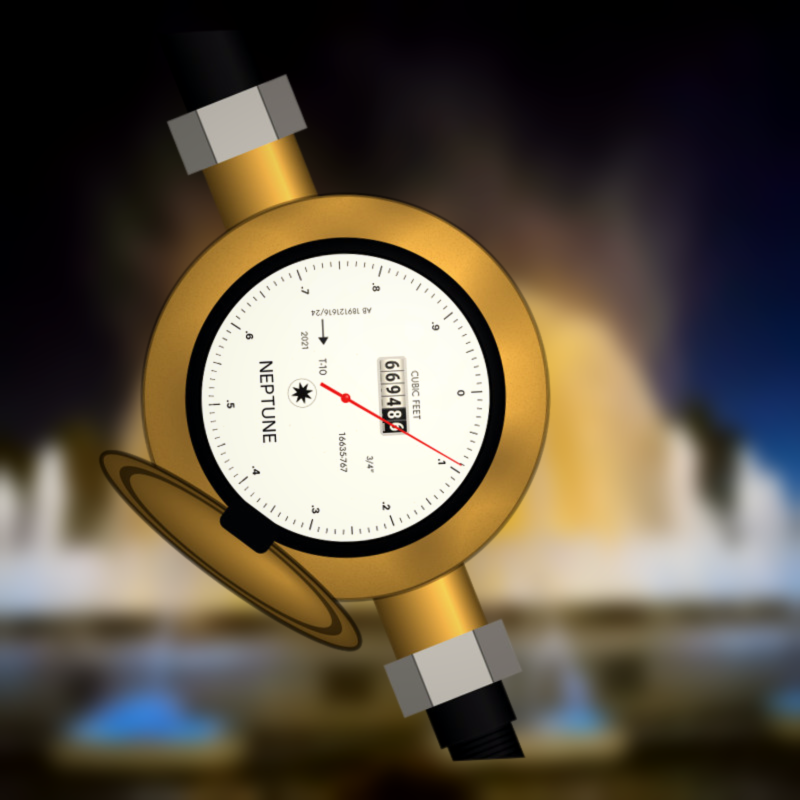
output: 669486.09 ft³
